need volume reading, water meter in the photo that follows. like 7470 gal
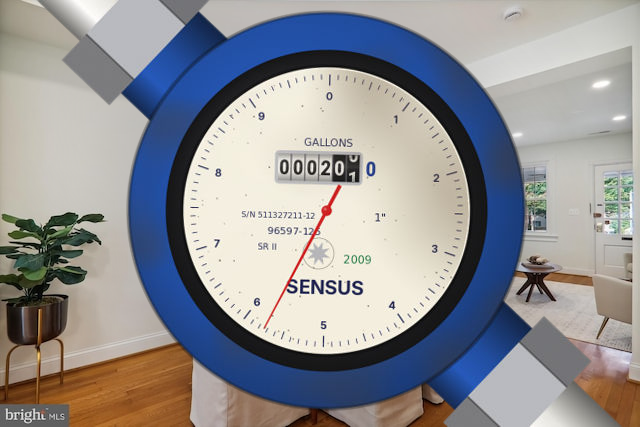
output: 2005.7 gal
